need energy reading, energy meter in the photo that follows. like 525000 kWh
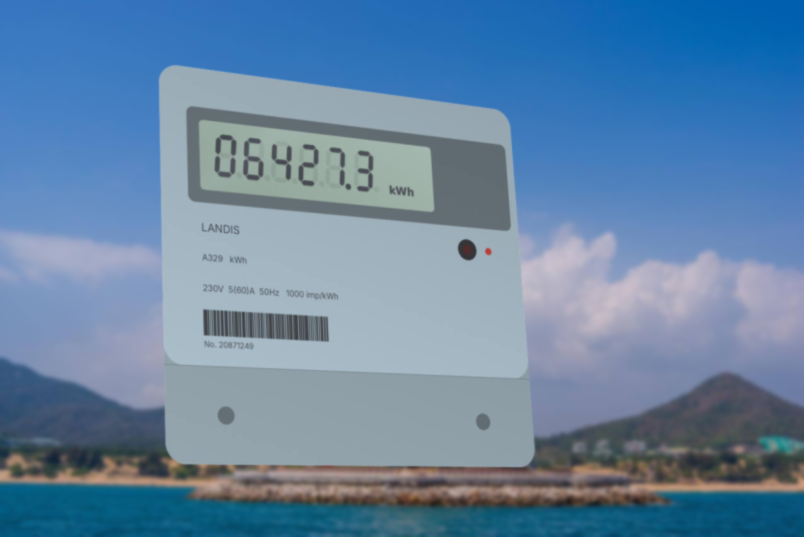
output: 6427.3 kWh
